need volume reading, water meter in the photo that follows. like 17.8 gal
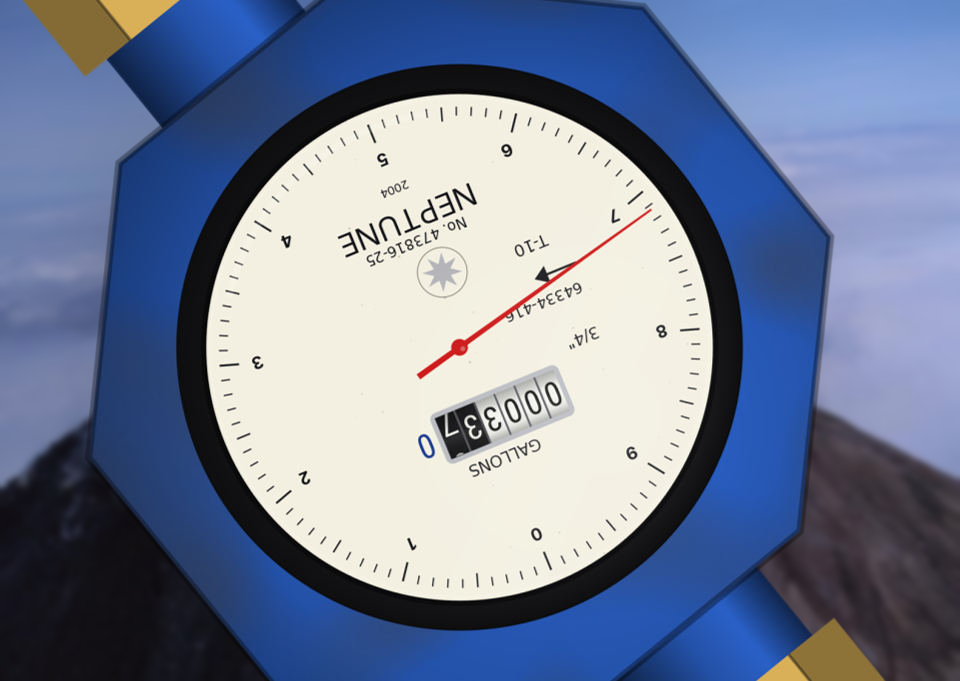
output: 3367.1 gal
